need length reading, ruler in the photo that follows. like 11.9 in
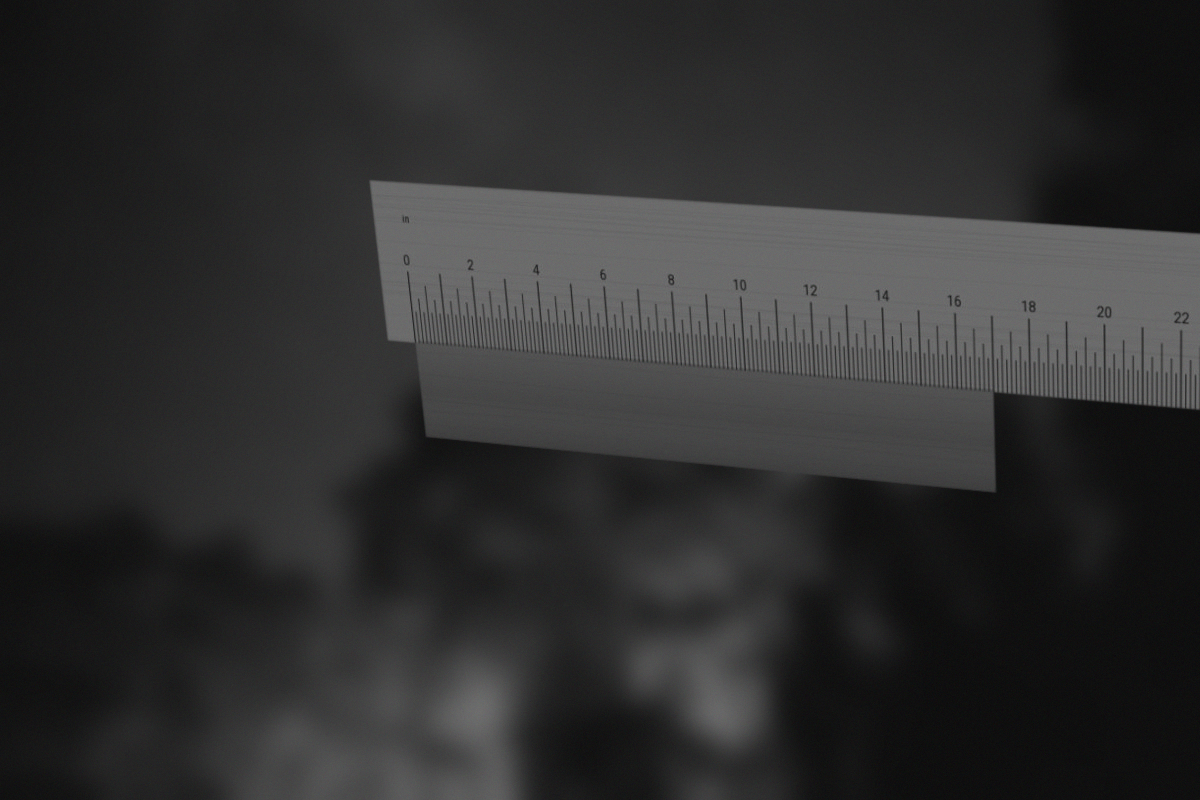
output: 17 in
